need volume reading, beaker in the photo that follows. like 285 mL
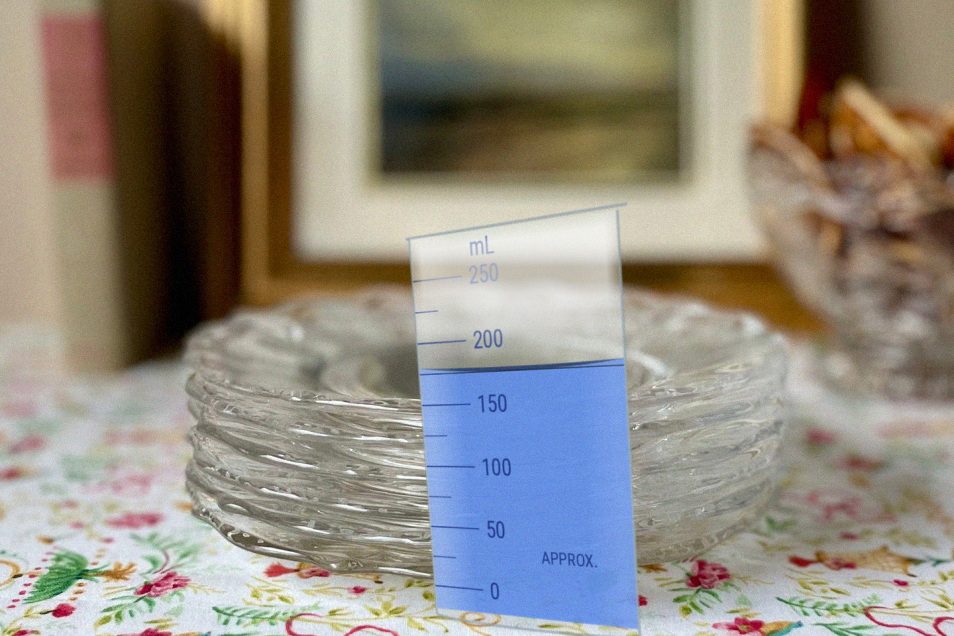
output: 175 mL
